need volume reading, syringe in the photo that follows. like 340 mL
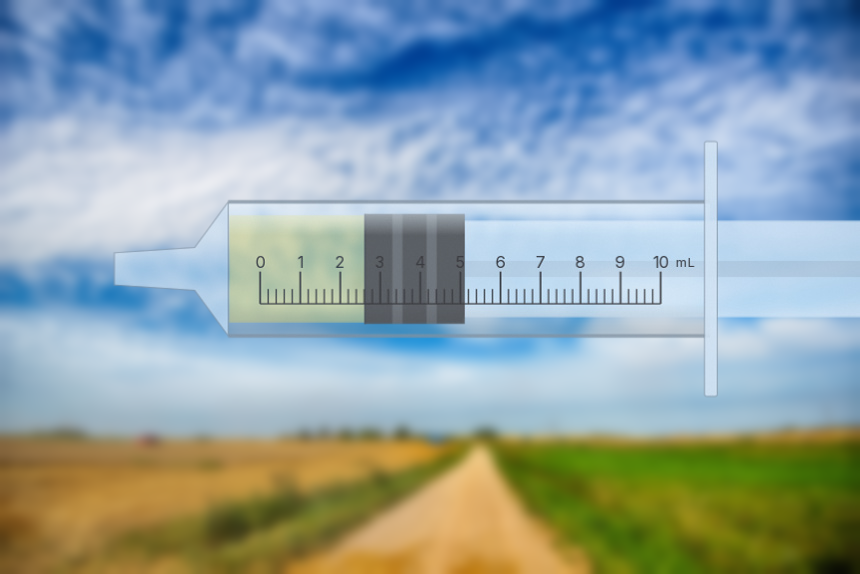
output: 2.6 mL
